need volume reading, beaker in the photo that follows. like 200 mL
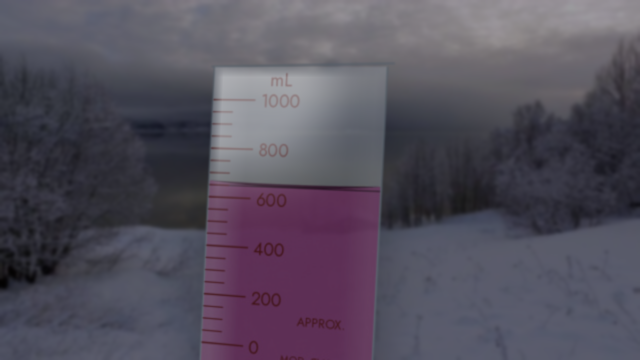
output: 650 mL
